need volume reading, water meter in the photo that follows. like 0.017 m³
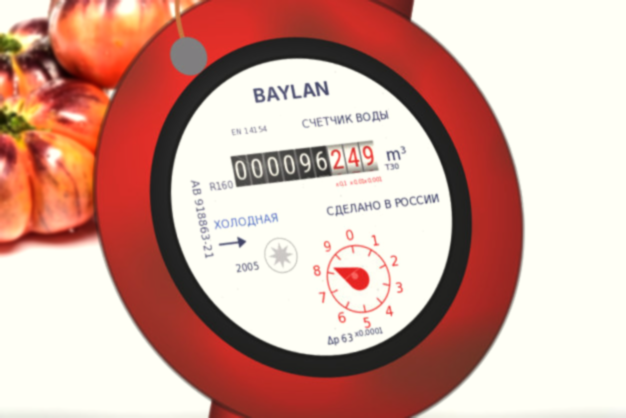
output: 96.2498 m³
